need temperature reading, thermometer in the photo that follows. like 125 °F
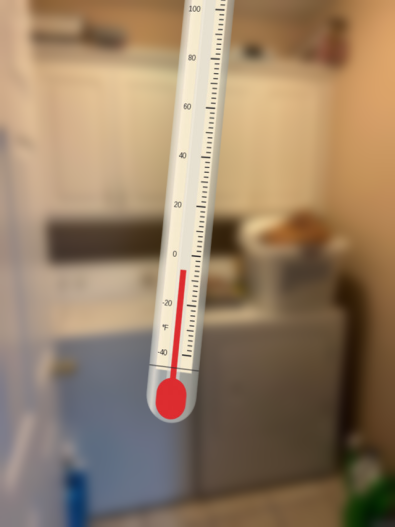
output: -6 °F
